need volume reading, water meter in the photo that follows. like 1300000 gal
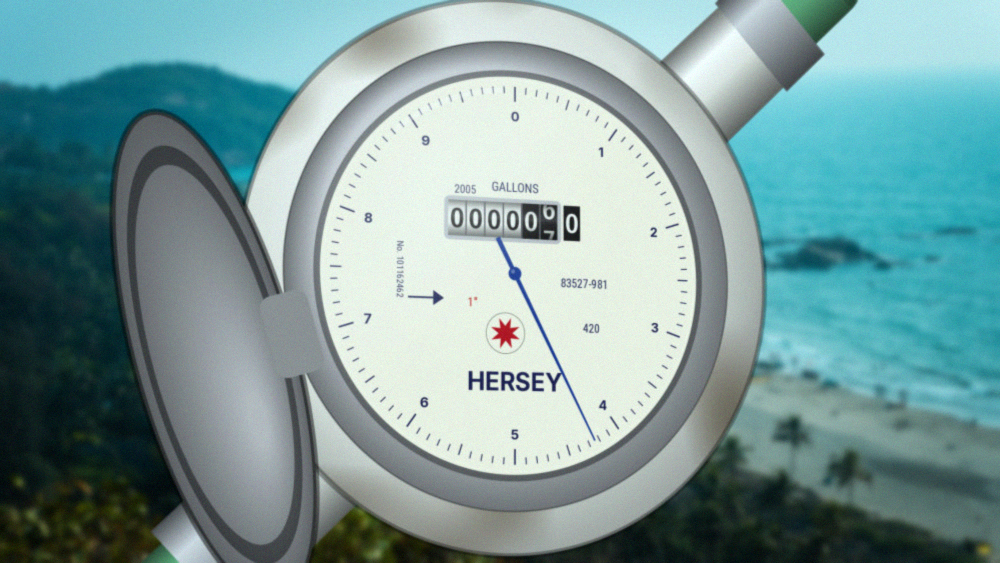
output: 64.2 gal
